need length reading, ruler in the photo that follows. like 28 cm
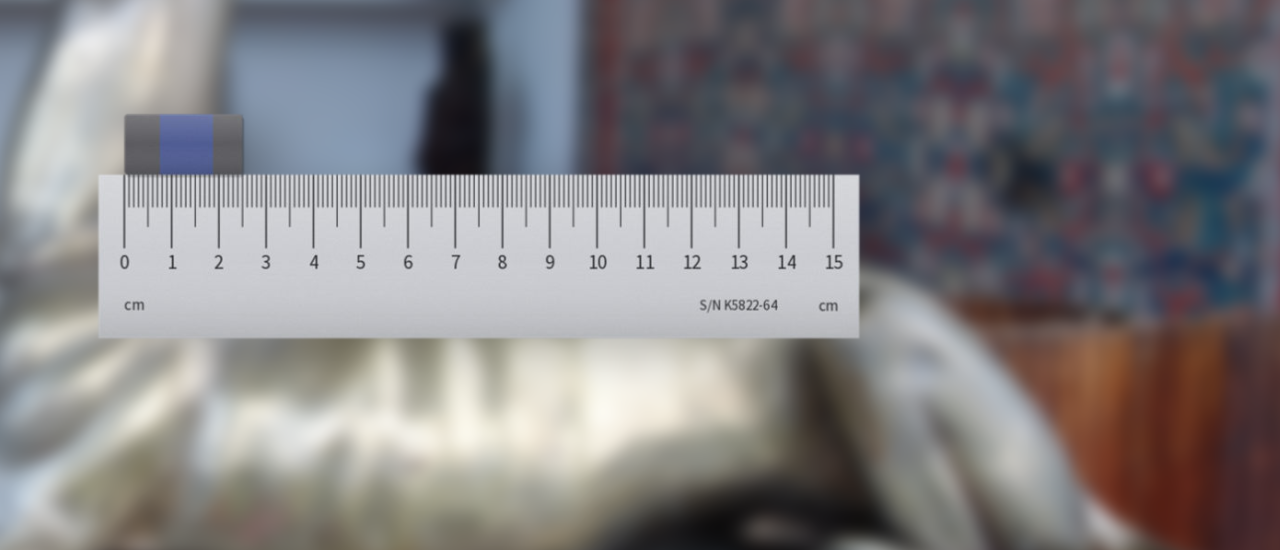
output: 2.5 cm
